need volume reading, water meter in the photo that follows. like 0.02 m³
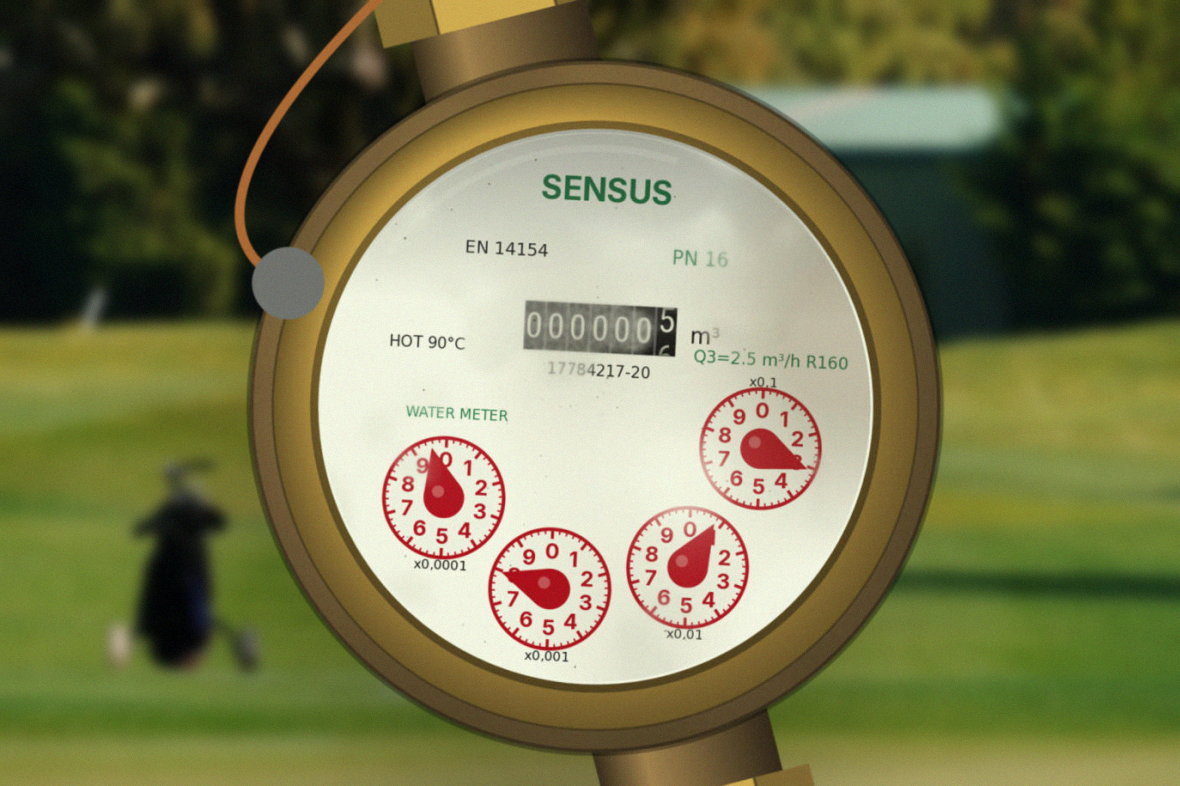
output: 5.3079 m³
